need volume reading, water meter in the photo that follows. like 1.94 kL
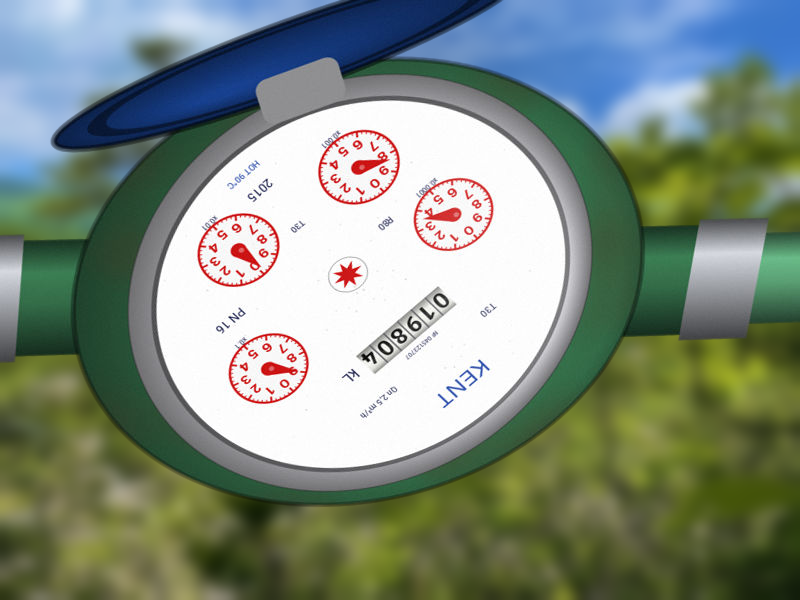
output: 19803.8983 kL
